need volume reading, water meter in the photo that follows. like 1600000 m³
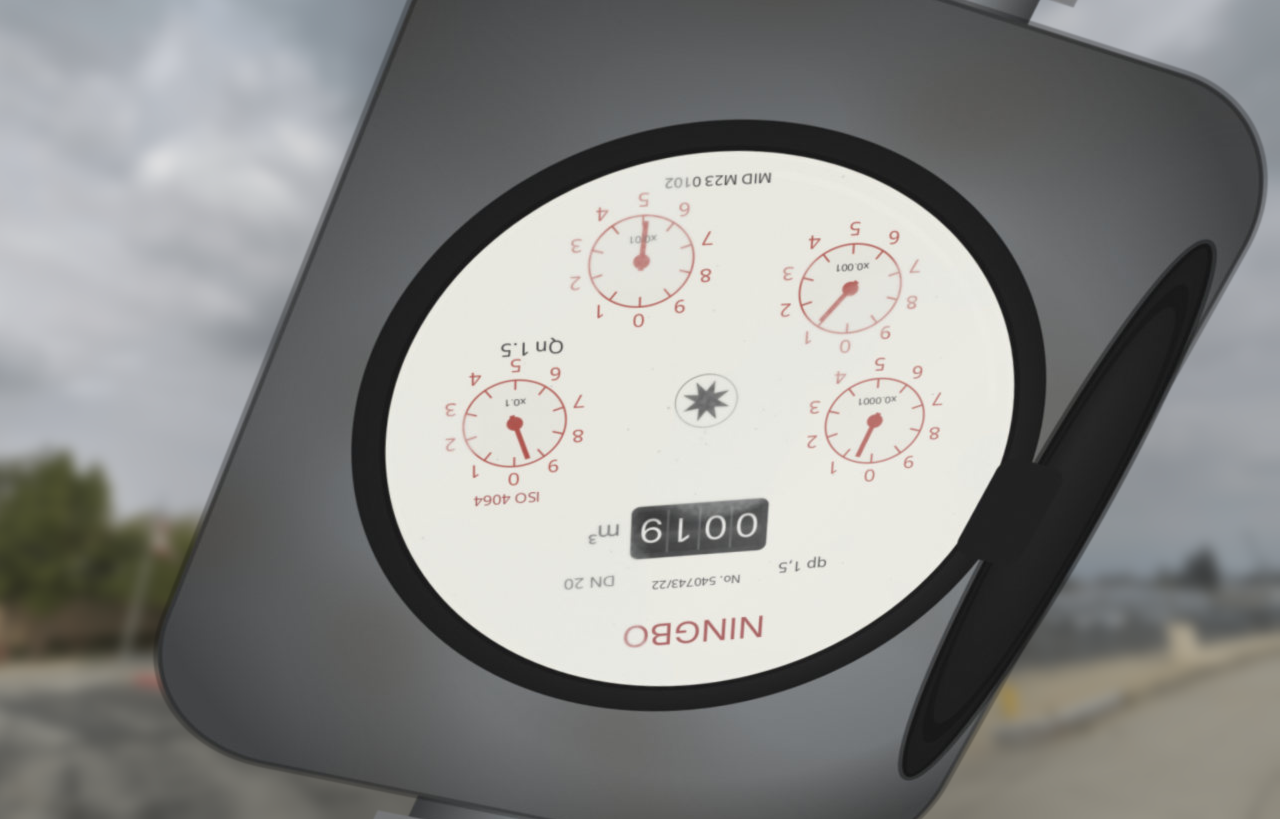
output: 18.9510 m³
